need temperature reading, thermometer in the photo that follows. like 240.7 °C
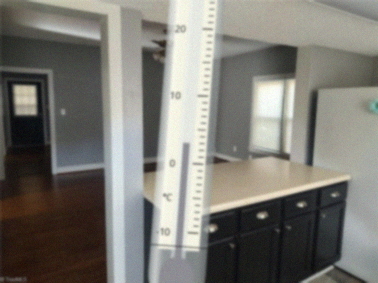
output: 3 °C
